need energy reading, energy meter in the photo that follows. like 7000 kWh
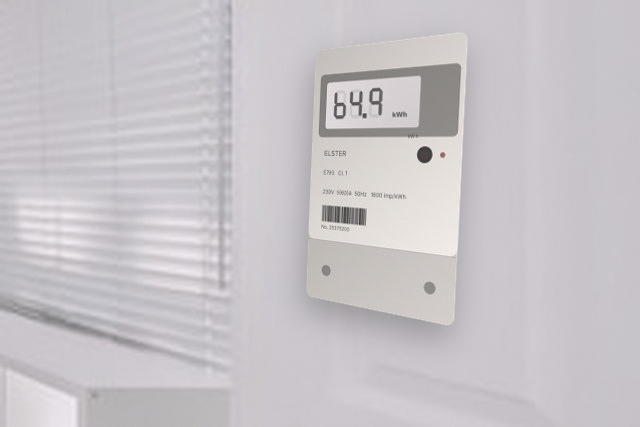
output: 64.9 kWh
